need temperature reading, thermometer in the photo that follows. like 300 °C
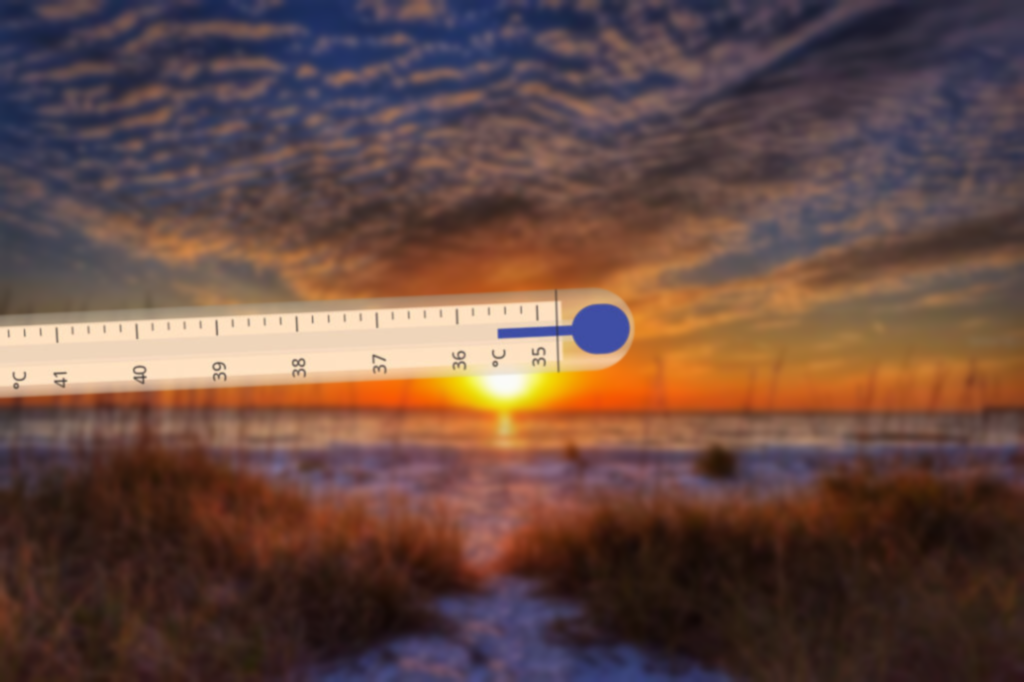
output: 35.5 °C
